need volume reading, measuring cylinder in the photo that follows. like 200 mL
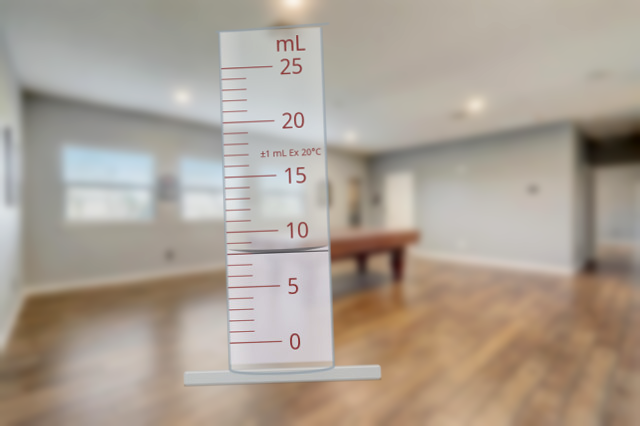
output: 8 mL
